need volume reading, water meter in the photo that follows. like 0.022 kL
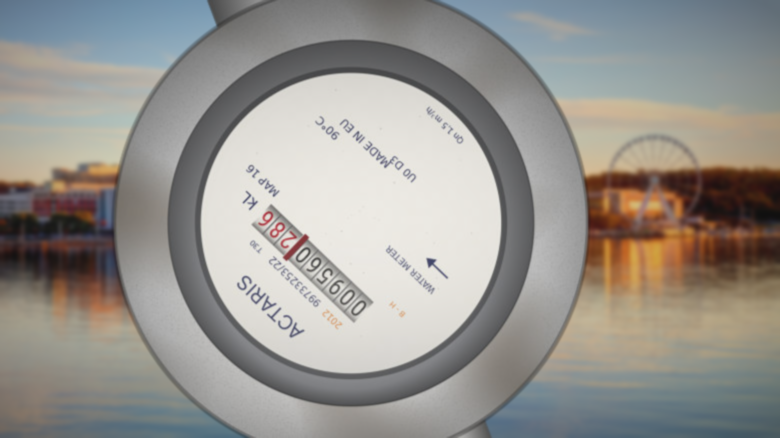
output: 9560.286 kL
